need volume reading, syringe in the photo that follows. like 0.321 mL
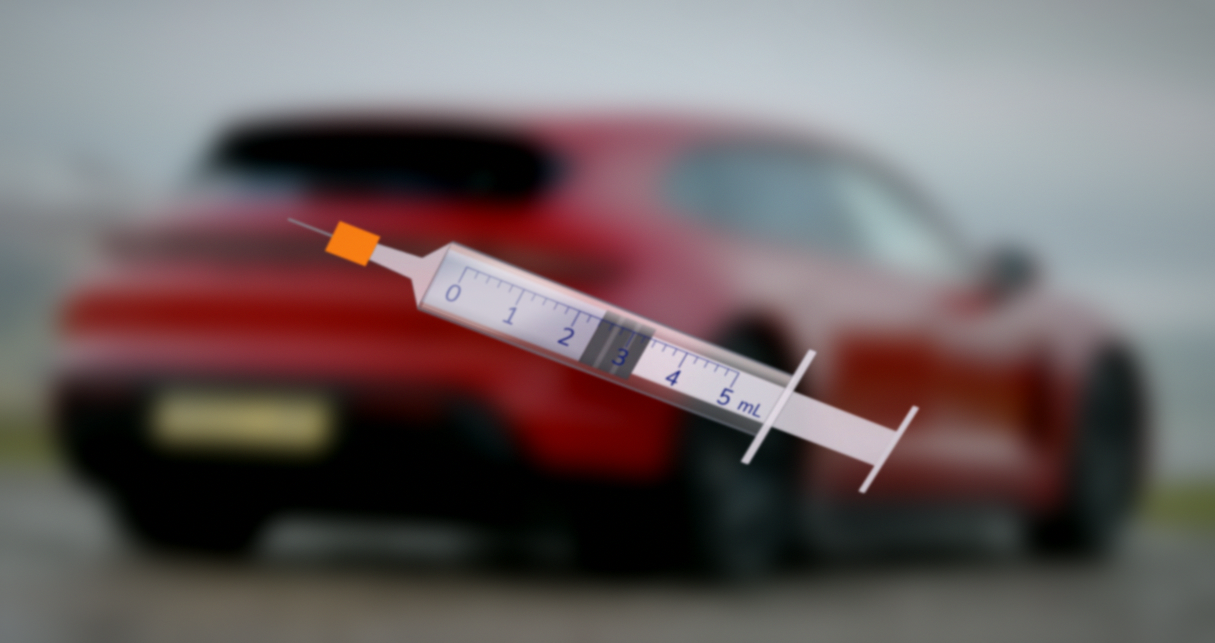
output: 2.4 mL
